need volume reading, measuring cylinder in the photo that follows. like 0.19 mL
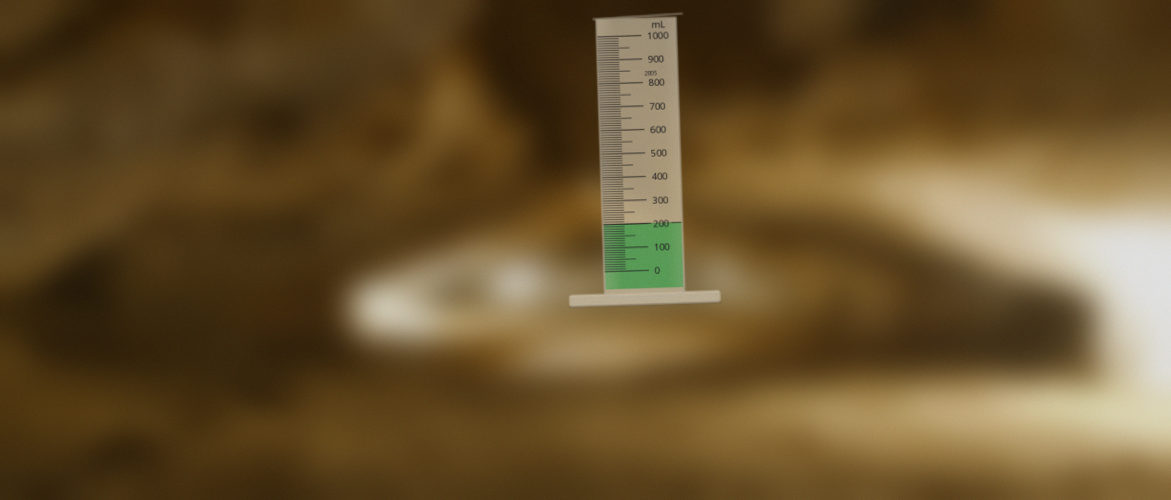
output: 200 mL
